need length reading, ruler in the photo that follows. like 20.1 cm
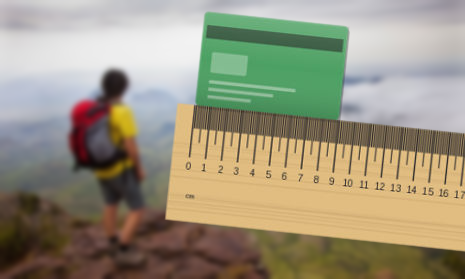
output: 9 cm
